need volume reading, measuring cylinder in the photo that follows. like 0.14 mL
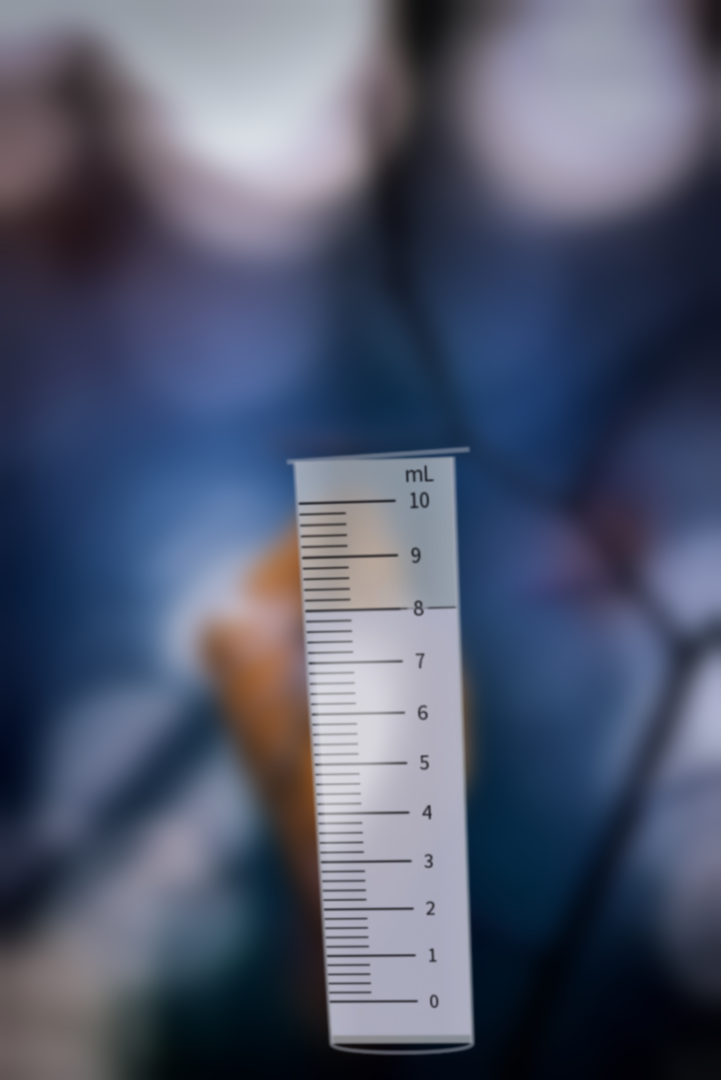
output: 8 mL
